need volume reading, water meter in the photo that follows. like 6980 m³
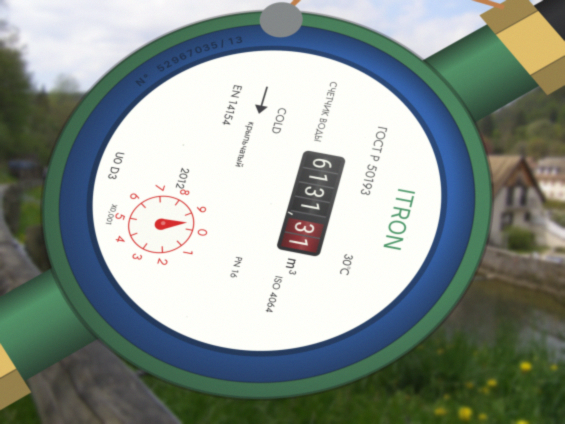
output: 6131.309 m³
